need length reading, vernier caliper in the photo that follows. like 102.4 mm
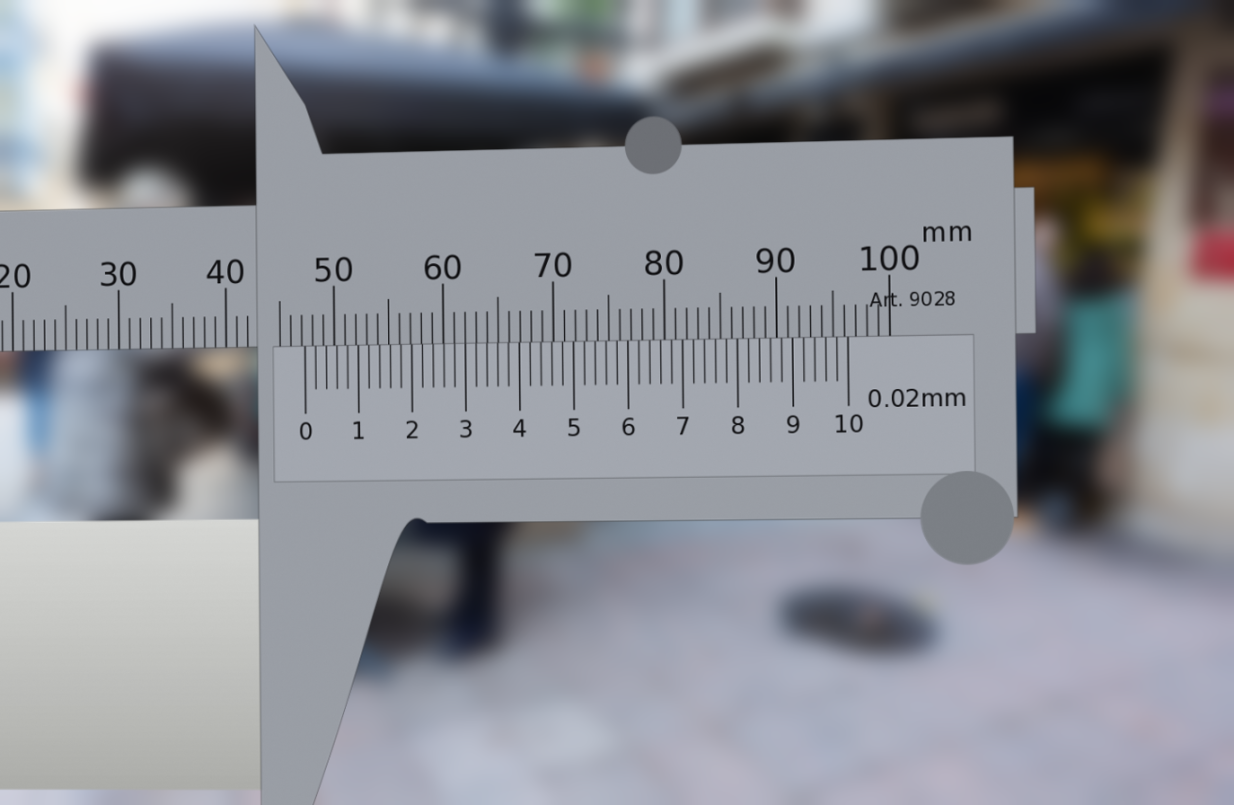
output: 47.3 mm
